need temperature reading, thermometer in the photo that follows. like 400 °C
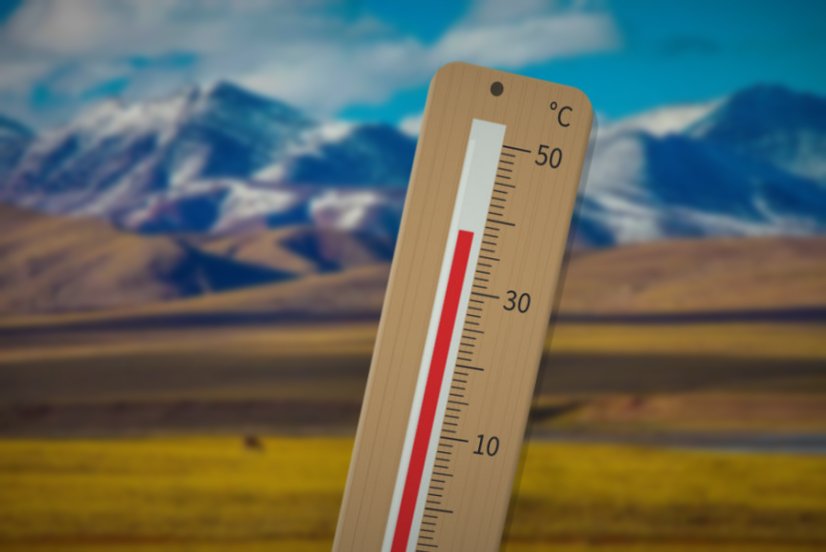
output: 38 °C
